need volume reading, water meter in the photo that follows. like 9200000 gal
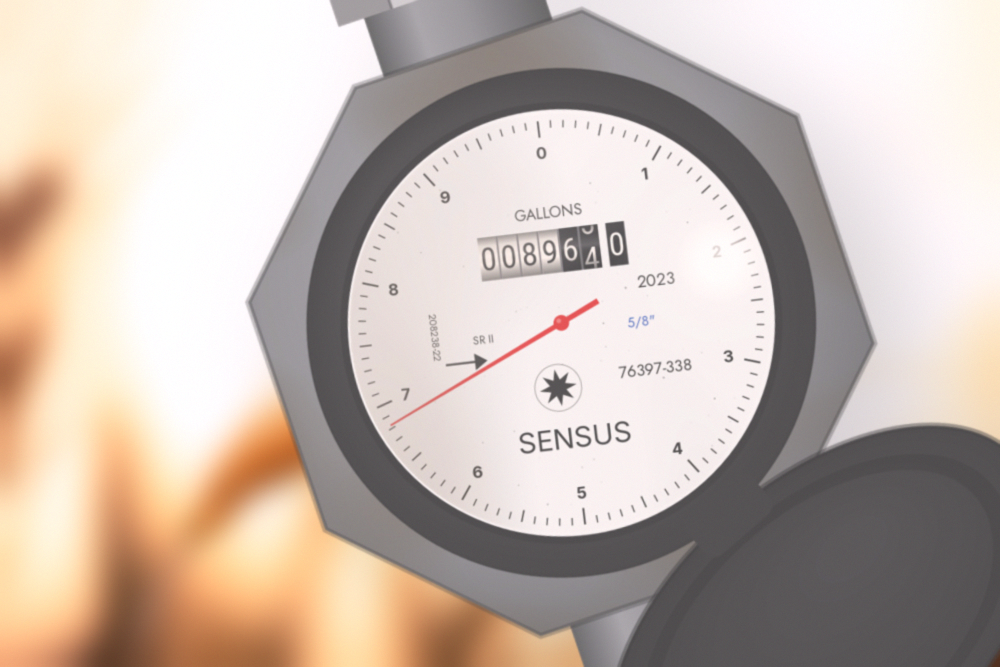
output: 89636.8 gal
